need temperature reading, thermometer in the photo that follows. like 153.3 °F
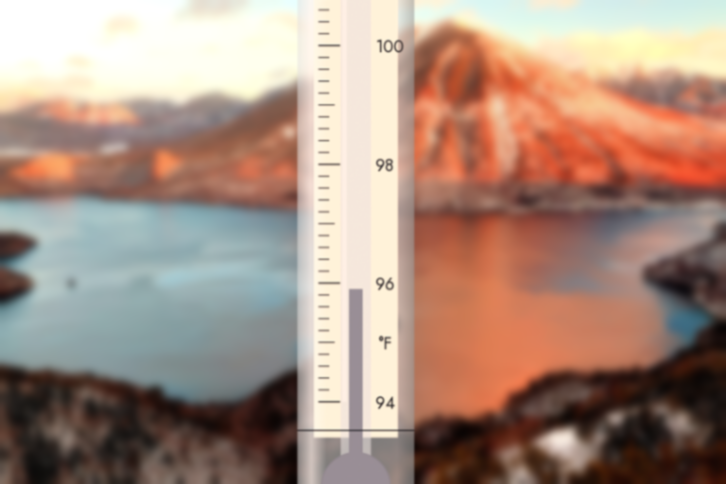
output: 95.9 °F
